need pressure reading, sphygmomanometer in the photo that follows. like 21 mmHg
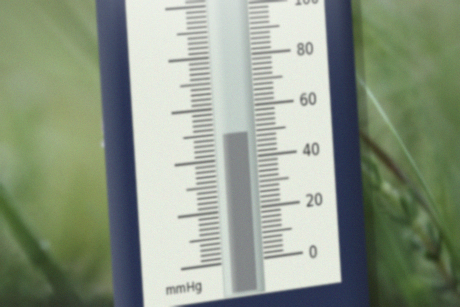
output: 50 mmHg
